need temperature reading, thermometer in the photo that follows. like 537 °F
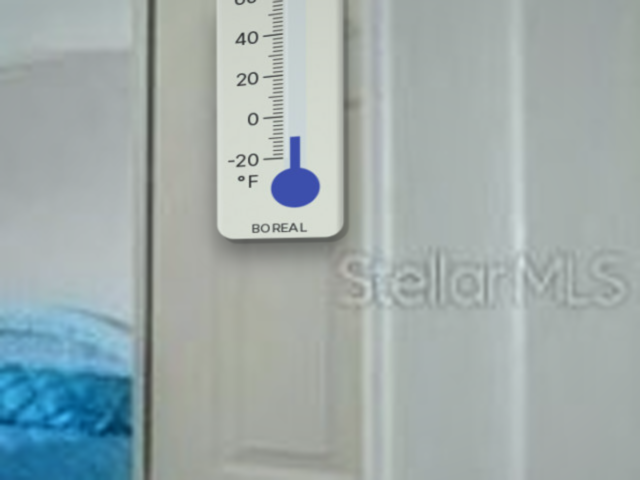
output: -10 °F
